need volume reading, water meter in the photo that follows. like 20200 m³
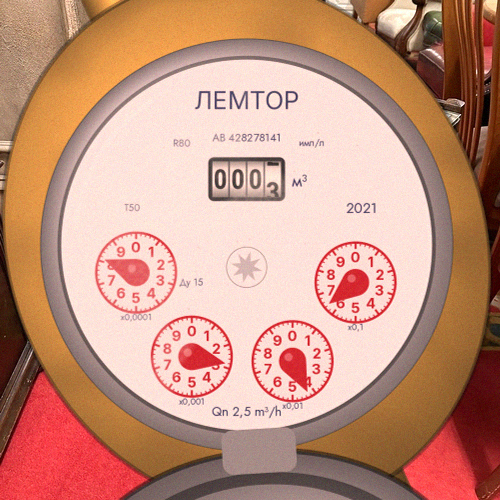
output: 2.6428 m³
